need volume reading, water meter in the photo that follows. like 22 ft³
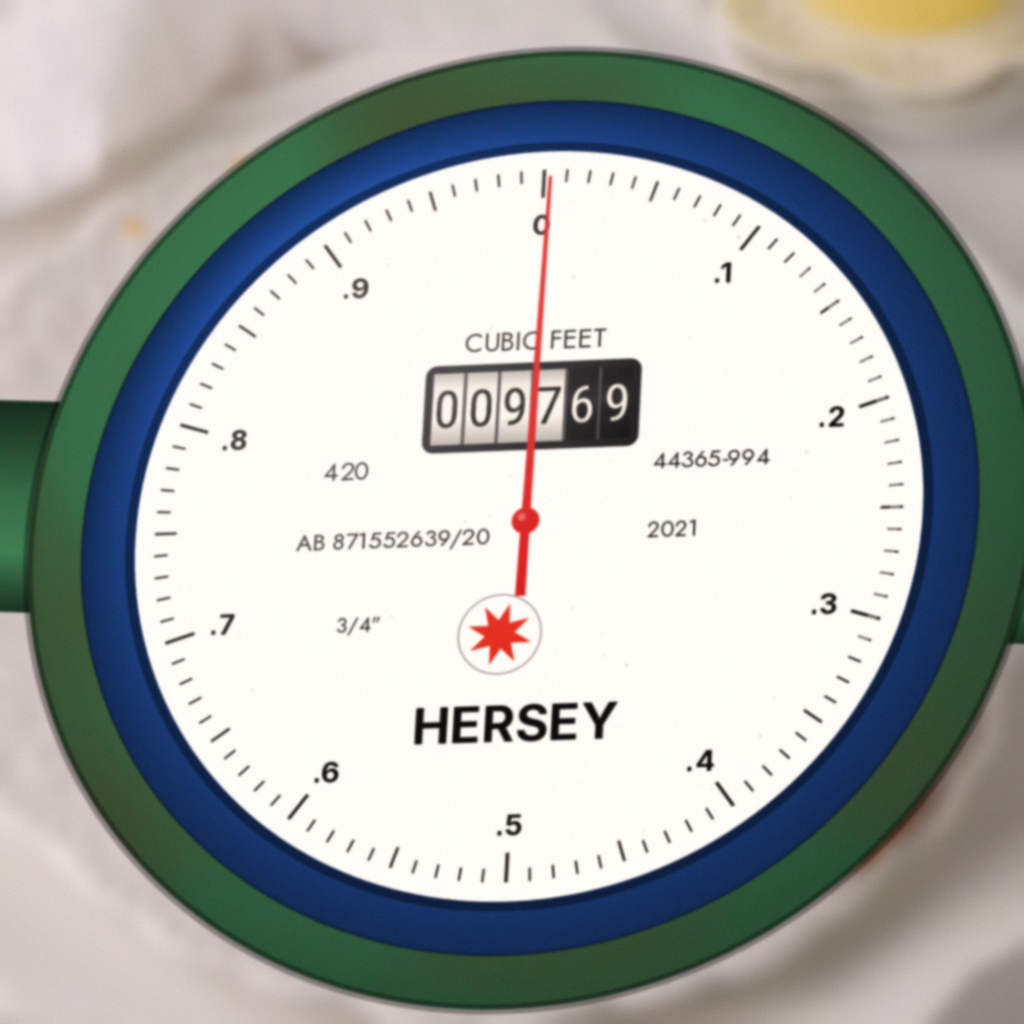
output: 9769.00 ft³
